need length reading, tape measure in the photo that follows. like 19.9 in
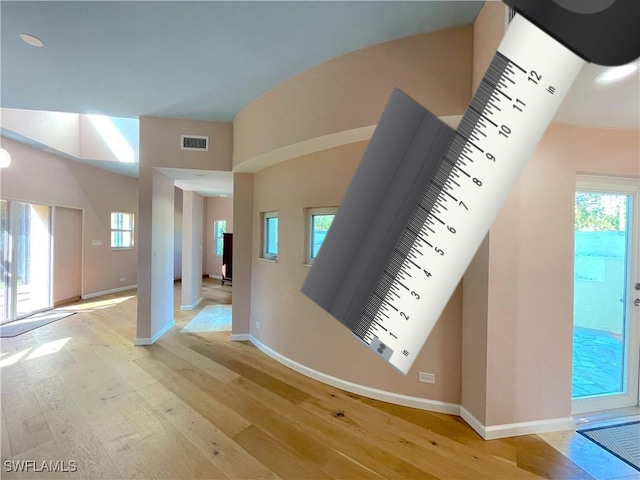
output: 9 in
